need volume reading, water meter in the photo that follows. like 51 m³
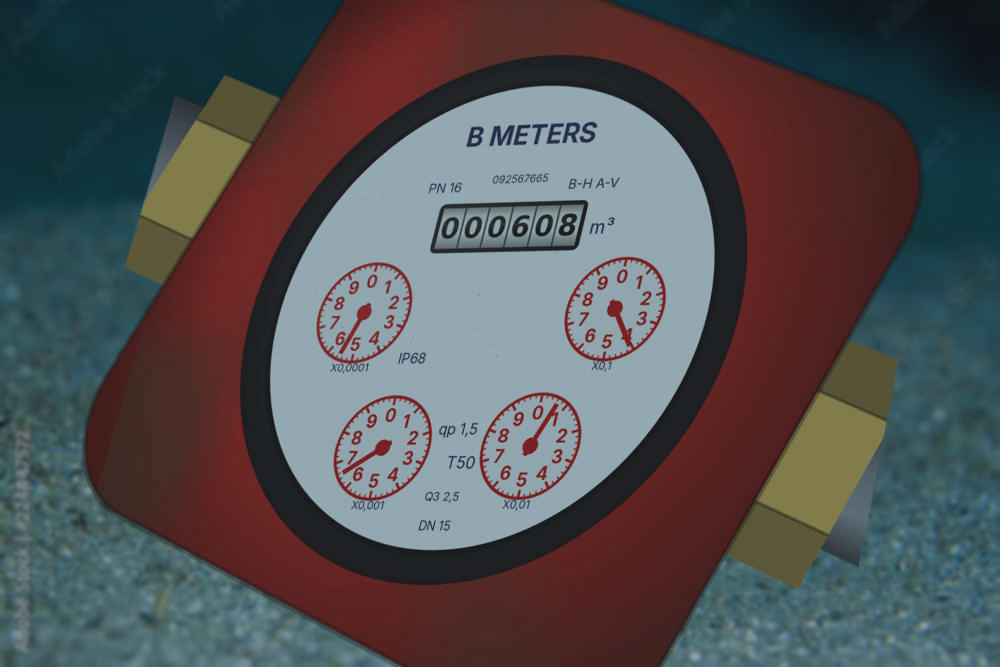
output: 608.4065 m³
